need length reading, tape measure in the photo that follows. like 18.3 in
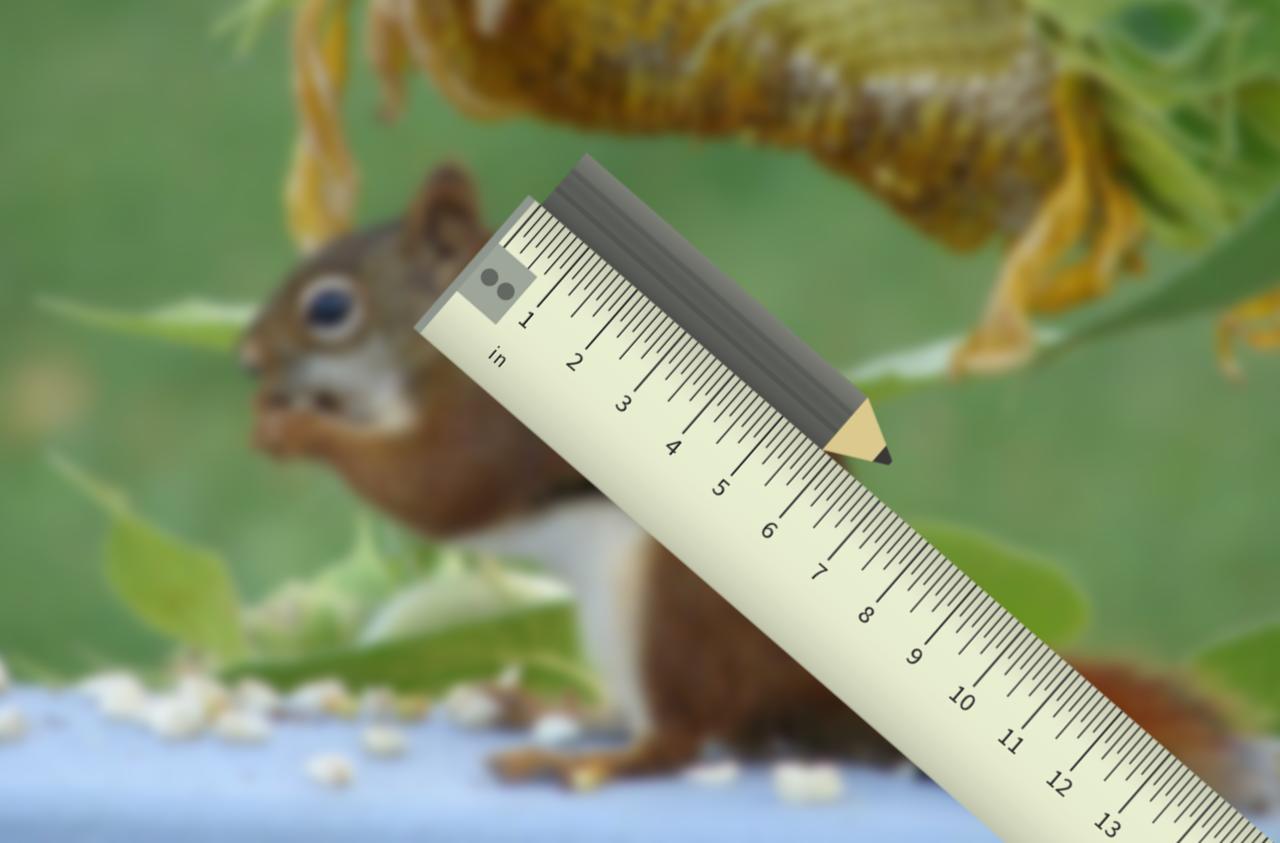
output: 6.75 in
